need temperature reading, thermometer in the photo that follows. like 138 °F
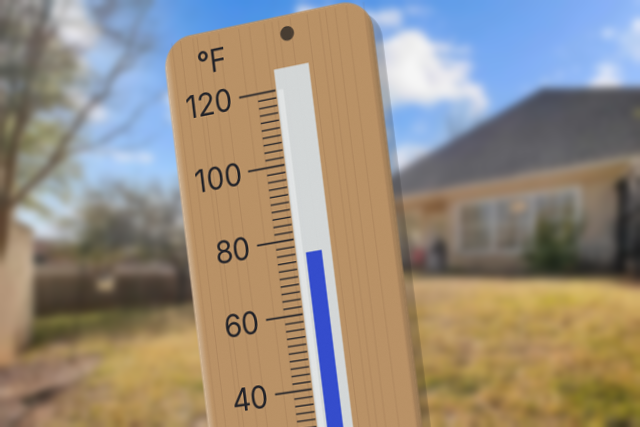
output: 76 °F
